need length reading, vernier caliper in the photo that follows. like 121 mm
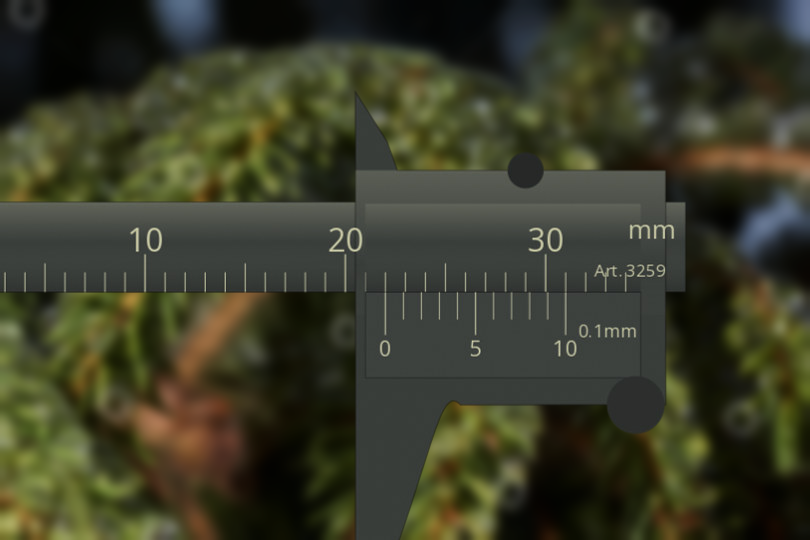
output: 22.0 mm
